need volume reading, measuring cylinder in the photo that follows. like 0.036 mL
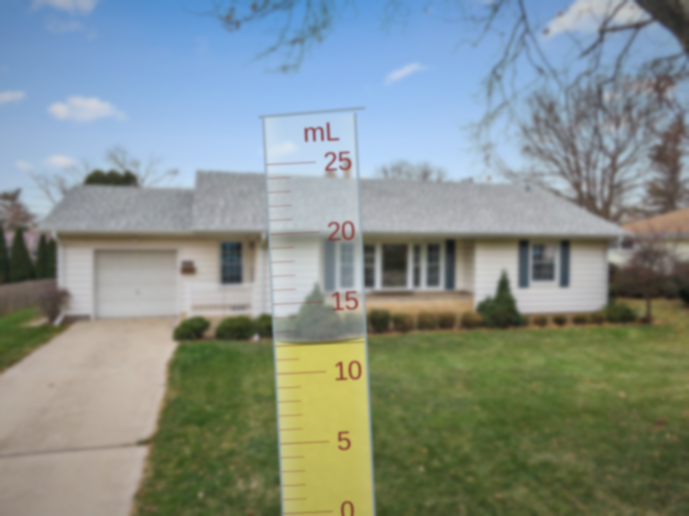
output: 12 mL
